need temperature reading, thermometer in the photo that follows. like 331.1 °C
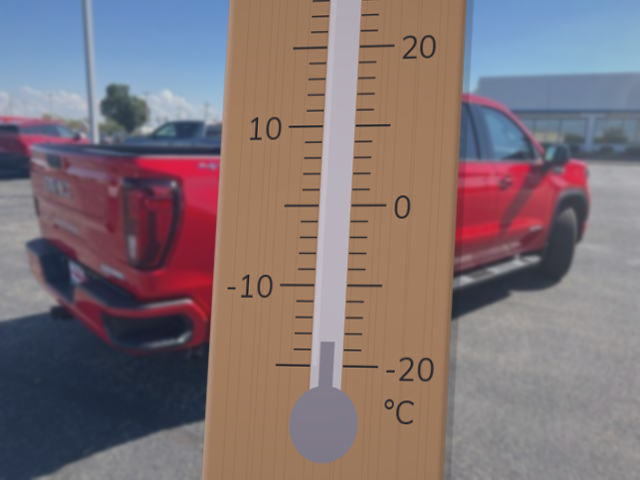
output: -17 °C
